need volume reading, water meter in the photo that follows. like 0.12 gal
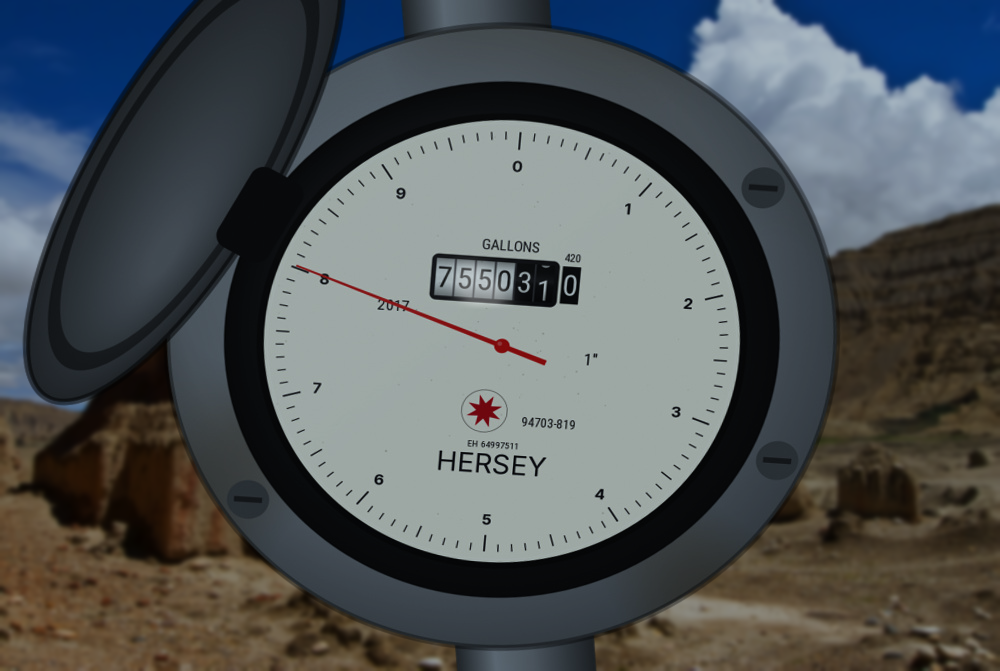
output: 7550308.0 gal
